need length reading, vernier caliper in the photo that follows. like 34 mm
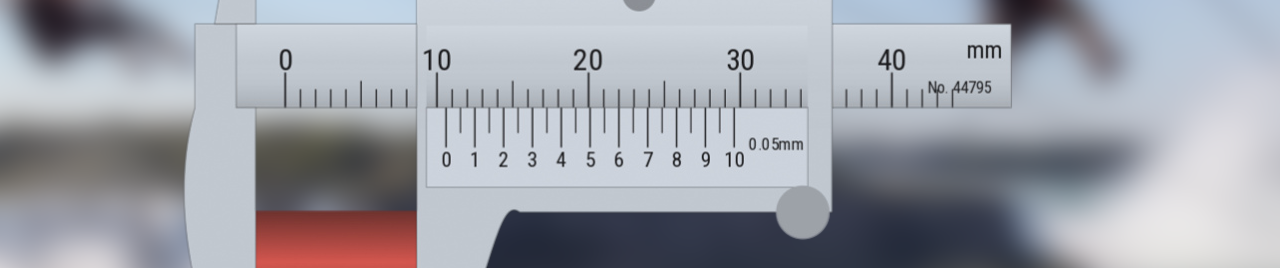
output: 10.6 mm
